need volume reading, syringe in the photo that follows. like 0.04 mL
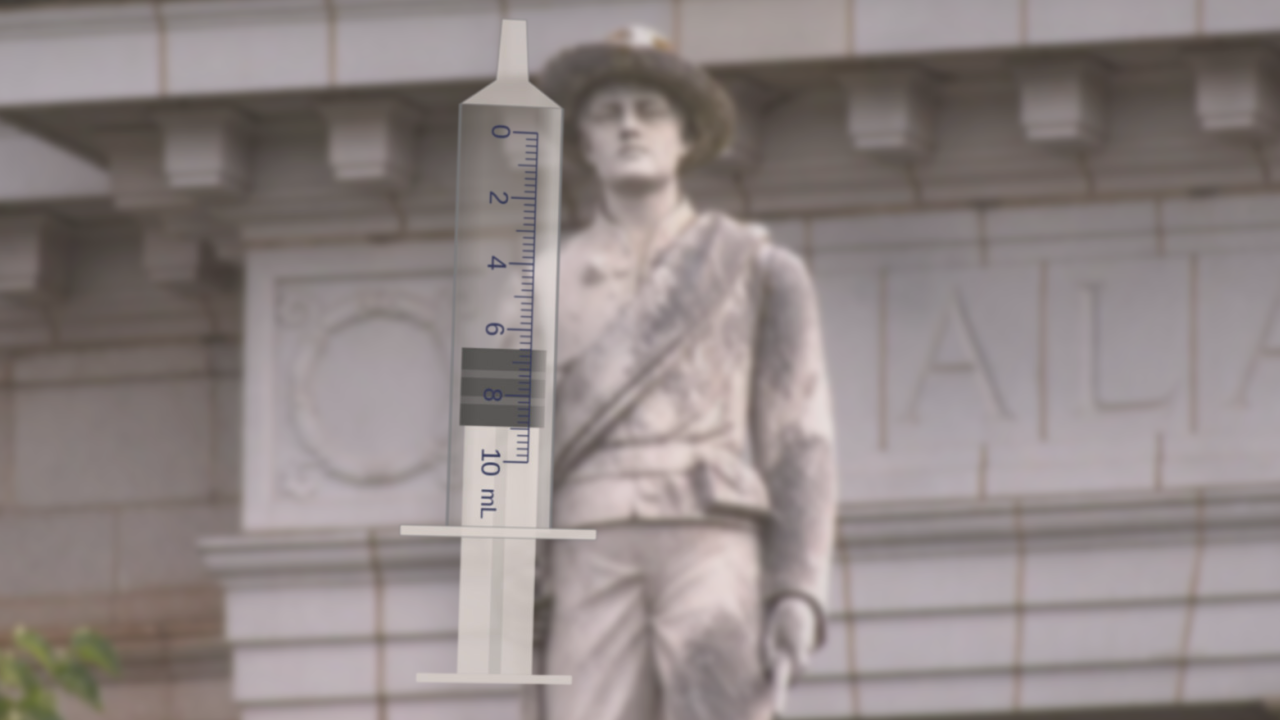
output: 6.6 mL
